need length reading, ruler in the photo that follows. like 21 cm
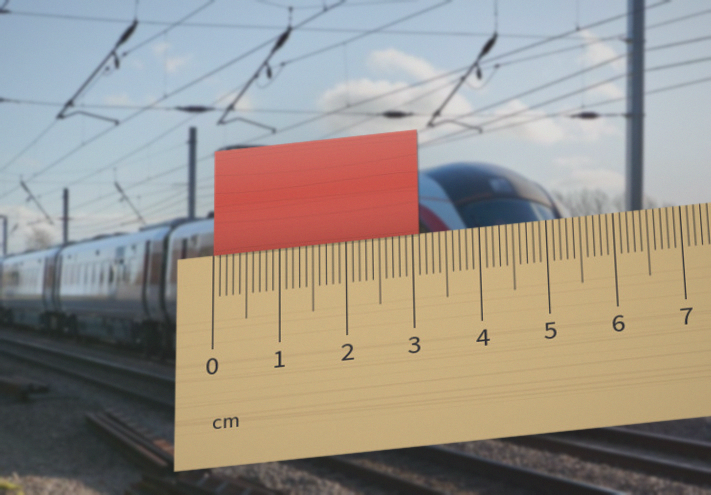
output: 3.1 cm
